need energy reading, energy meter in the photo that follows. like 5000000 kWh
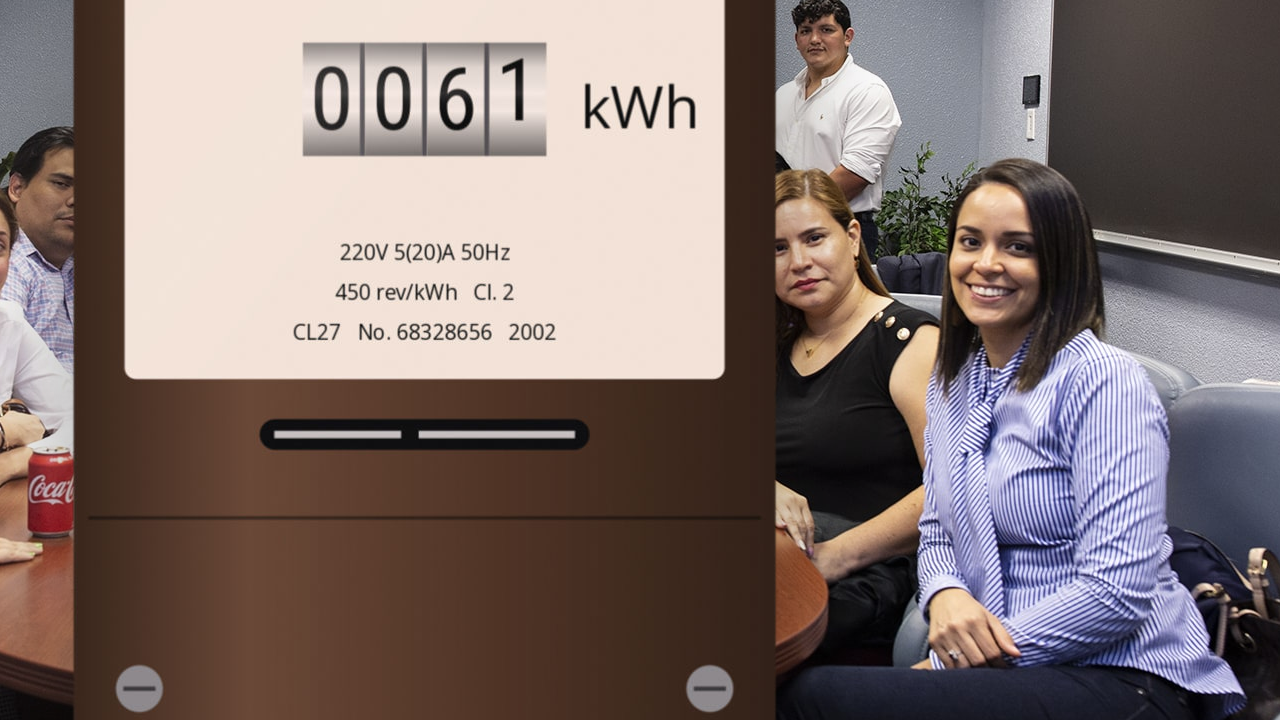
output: 61 kWh
